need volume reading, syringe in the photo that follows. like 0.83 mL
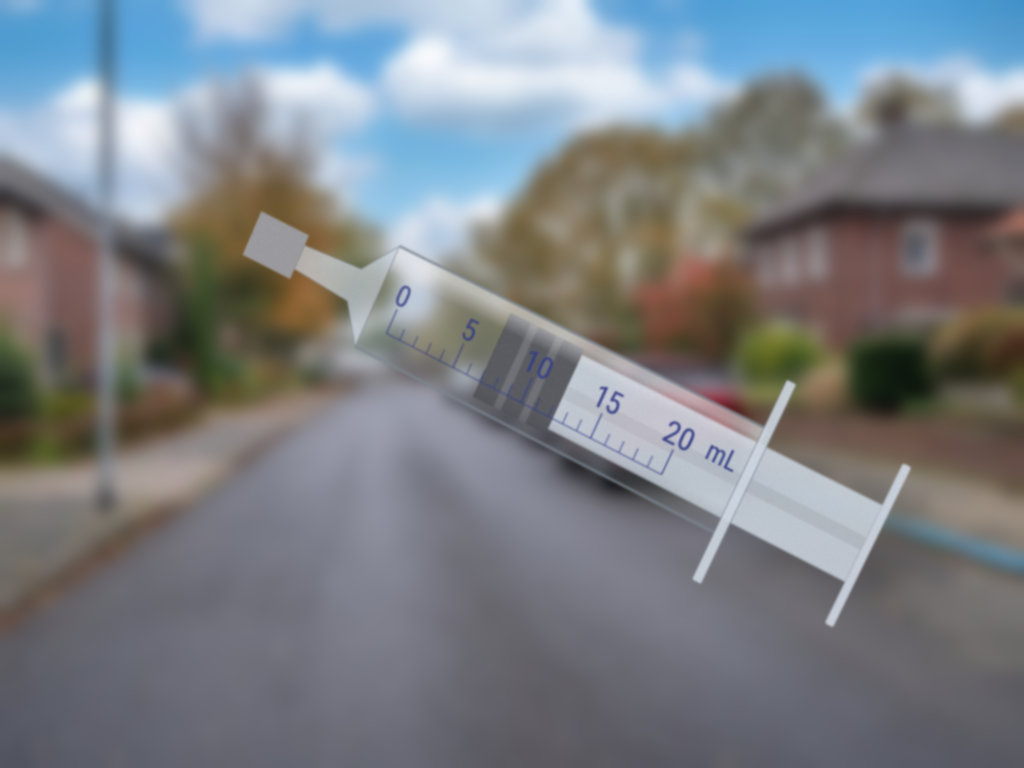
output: 7 mL
